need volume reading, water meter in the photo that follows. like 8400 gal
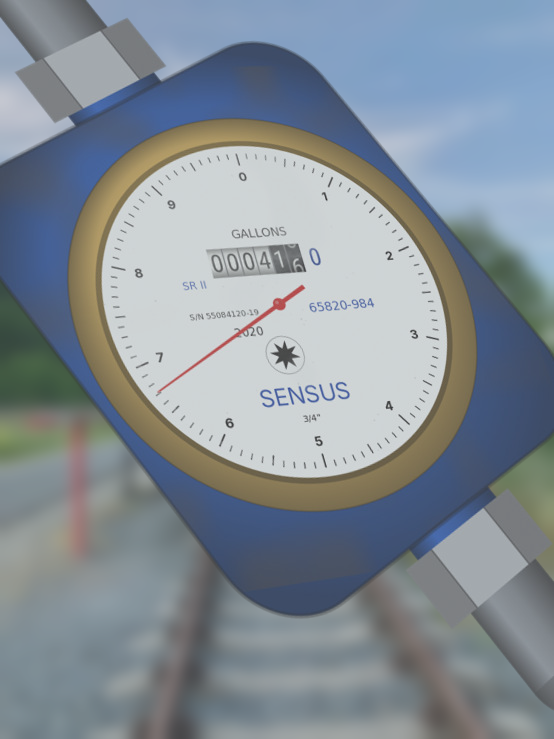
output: 4156.7 gal
